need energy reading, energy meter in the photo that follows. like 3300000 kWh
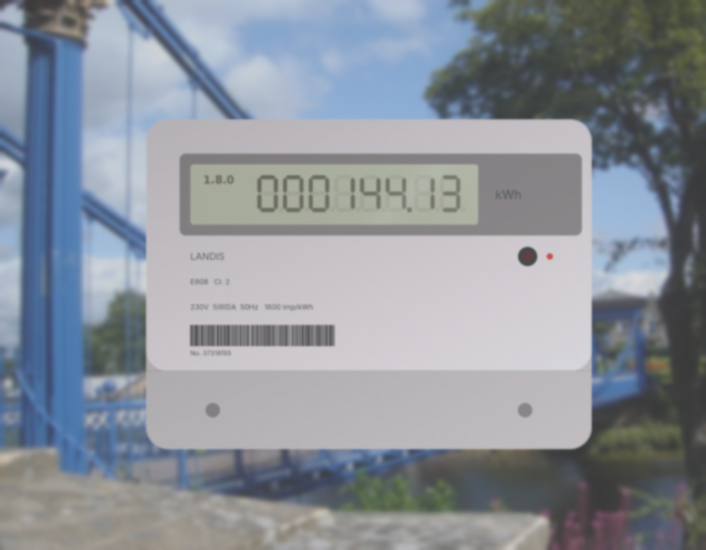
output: 144.13 kWh
